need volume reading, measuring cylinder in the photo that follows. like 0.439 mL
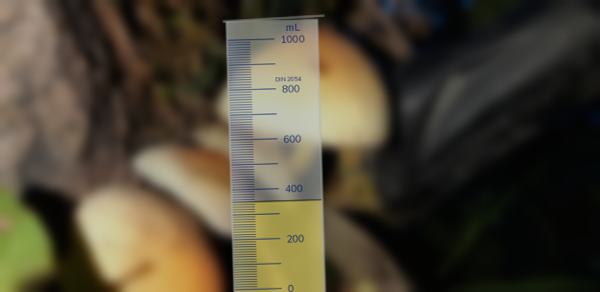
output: 350 mL
